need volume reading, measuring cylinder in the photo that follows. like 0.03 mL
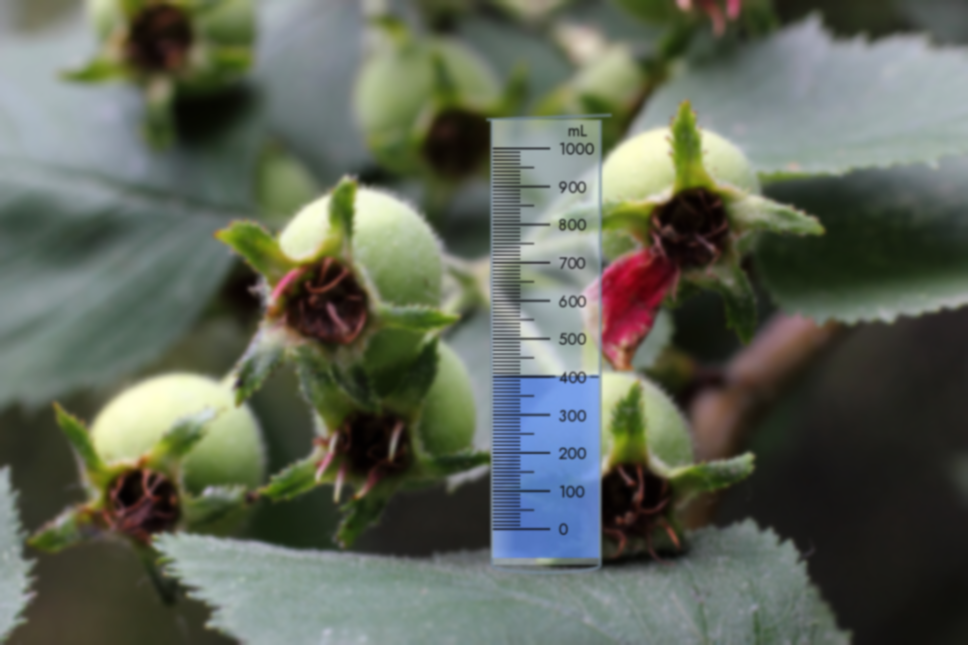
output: 400 mL
